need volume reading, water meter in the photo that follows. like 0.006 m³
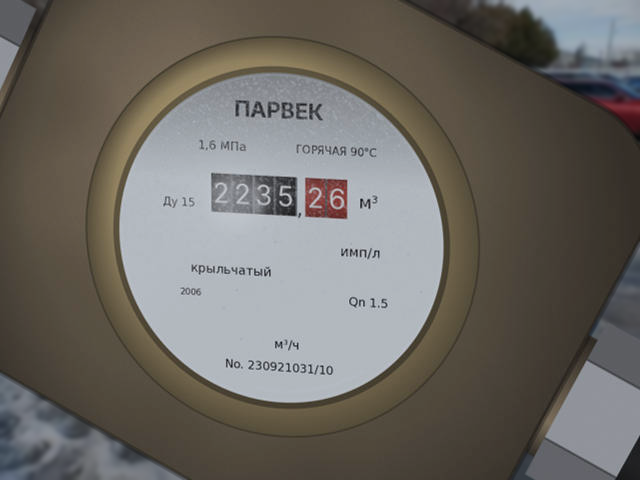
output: 2235.26 m³
